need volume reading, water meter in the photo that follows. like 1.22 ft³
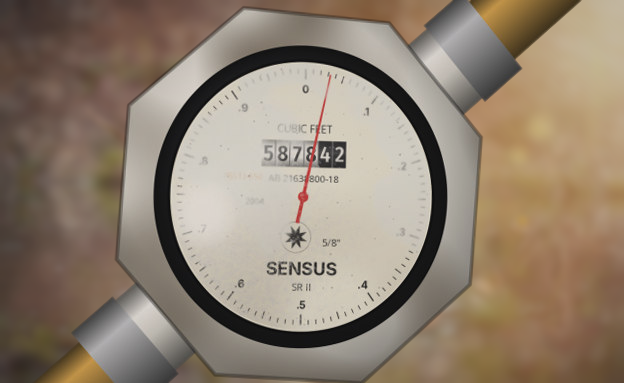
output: 587842.03 ft³
